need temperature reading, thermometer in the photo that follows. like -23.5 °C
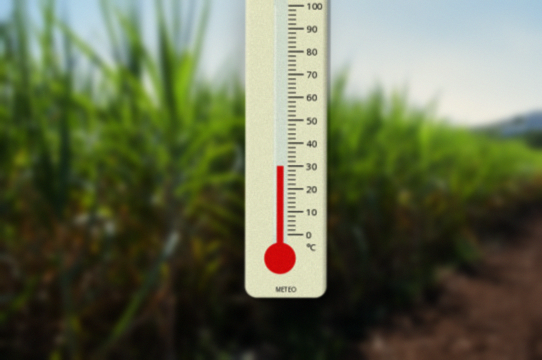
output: 30 °C
